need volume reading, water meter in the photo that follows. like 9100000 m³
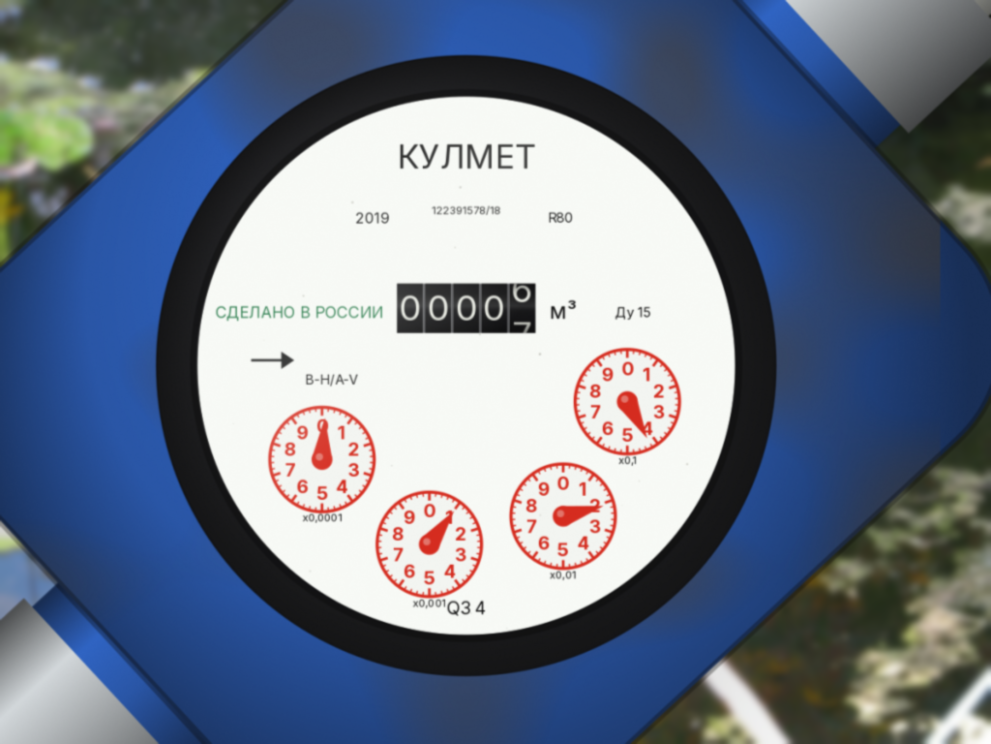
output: 6.4210 m³
